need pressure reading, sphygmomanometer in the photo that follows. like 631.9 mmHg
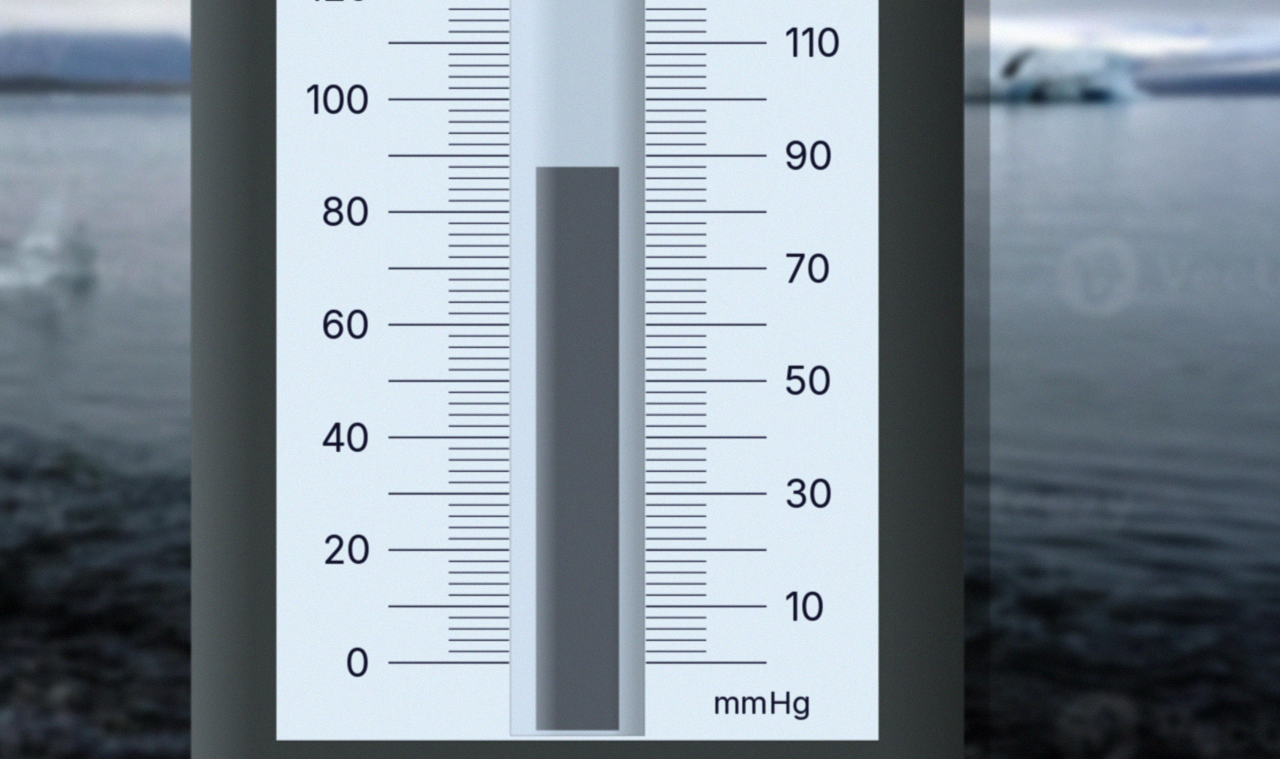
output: 88 mmHg
